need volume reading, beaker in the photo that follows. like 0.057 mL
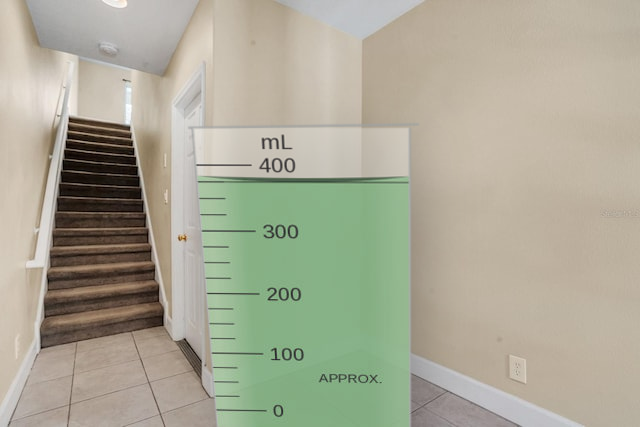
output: 375 mL
